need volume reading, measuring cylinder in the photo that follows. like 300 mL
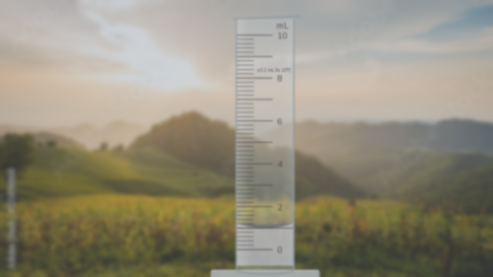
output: 1 mL
